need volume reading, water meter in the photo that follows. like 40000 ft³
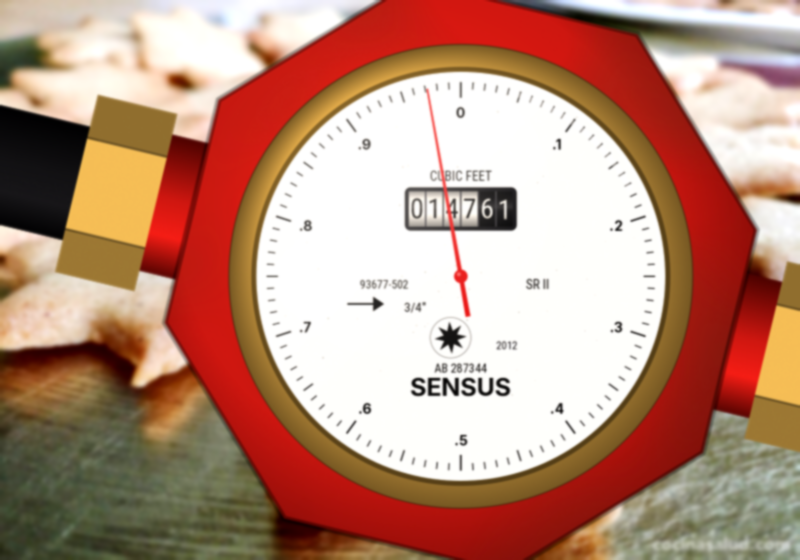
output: 14760.97 ft³
